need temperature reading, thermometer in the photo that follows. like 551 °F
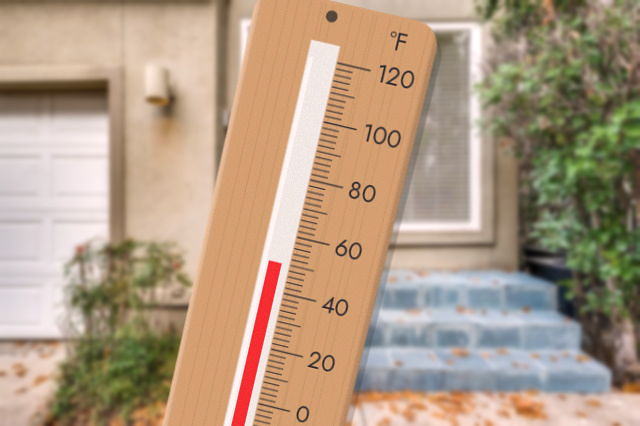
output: 50 °F
